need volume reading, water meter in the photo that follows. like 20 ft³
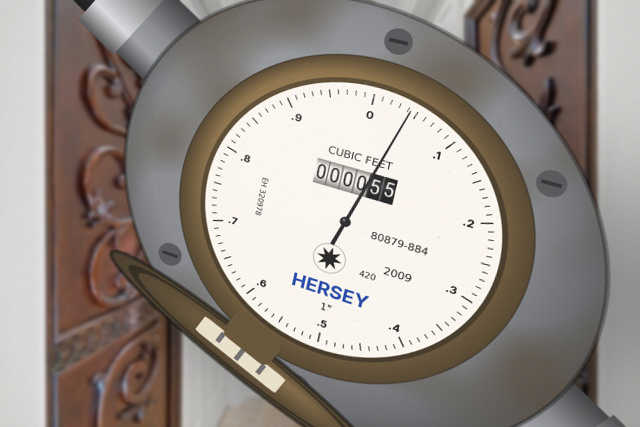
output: 55.04 ft³
